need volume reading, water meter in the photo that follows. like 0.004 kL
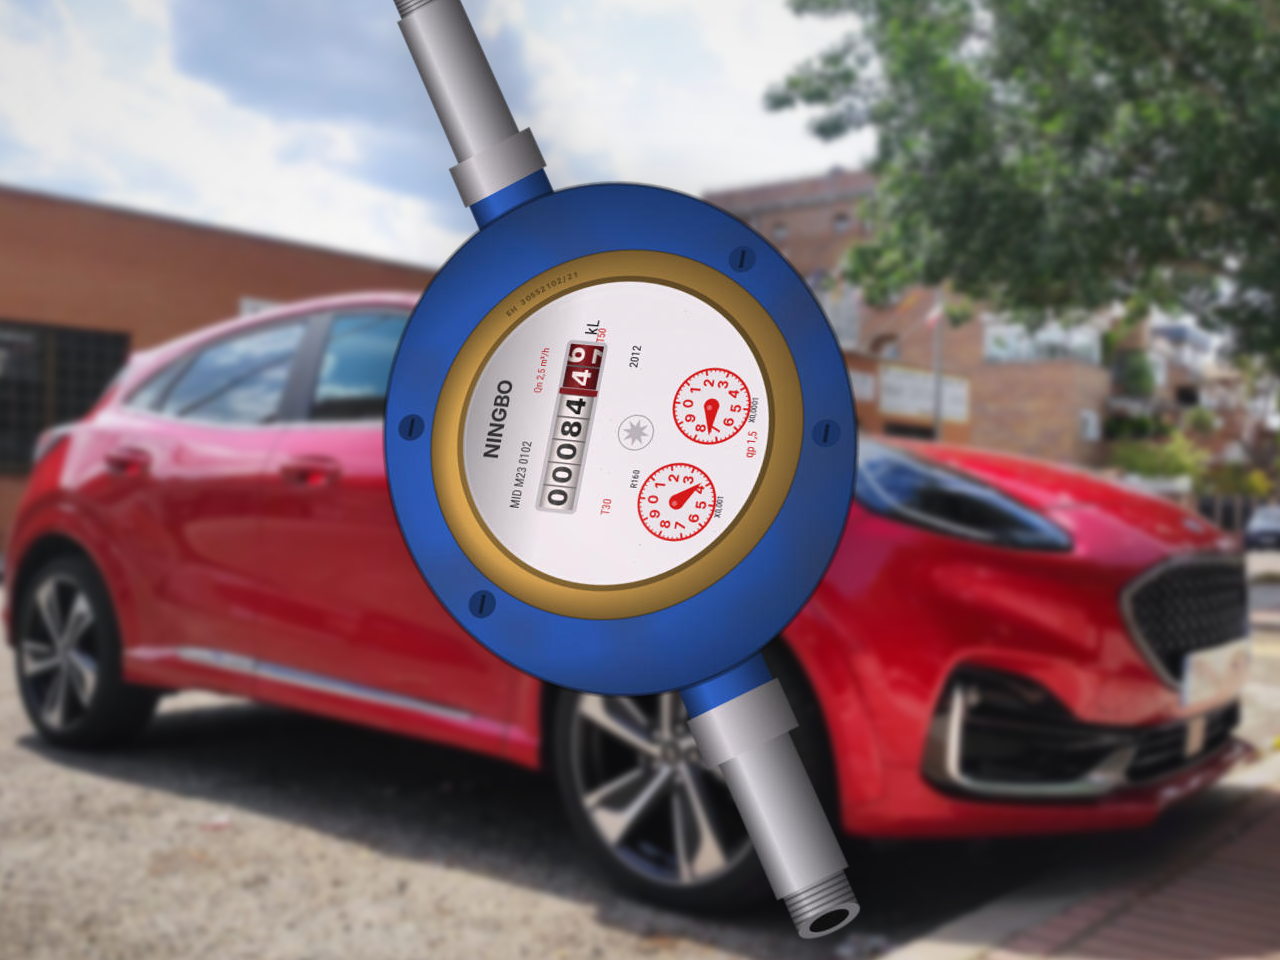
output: 84.4637 kL
